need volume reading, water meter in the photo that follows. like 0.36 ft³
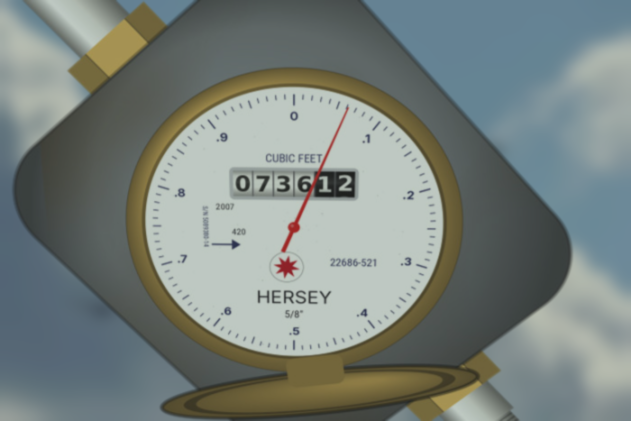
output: 73612.06 ft³
